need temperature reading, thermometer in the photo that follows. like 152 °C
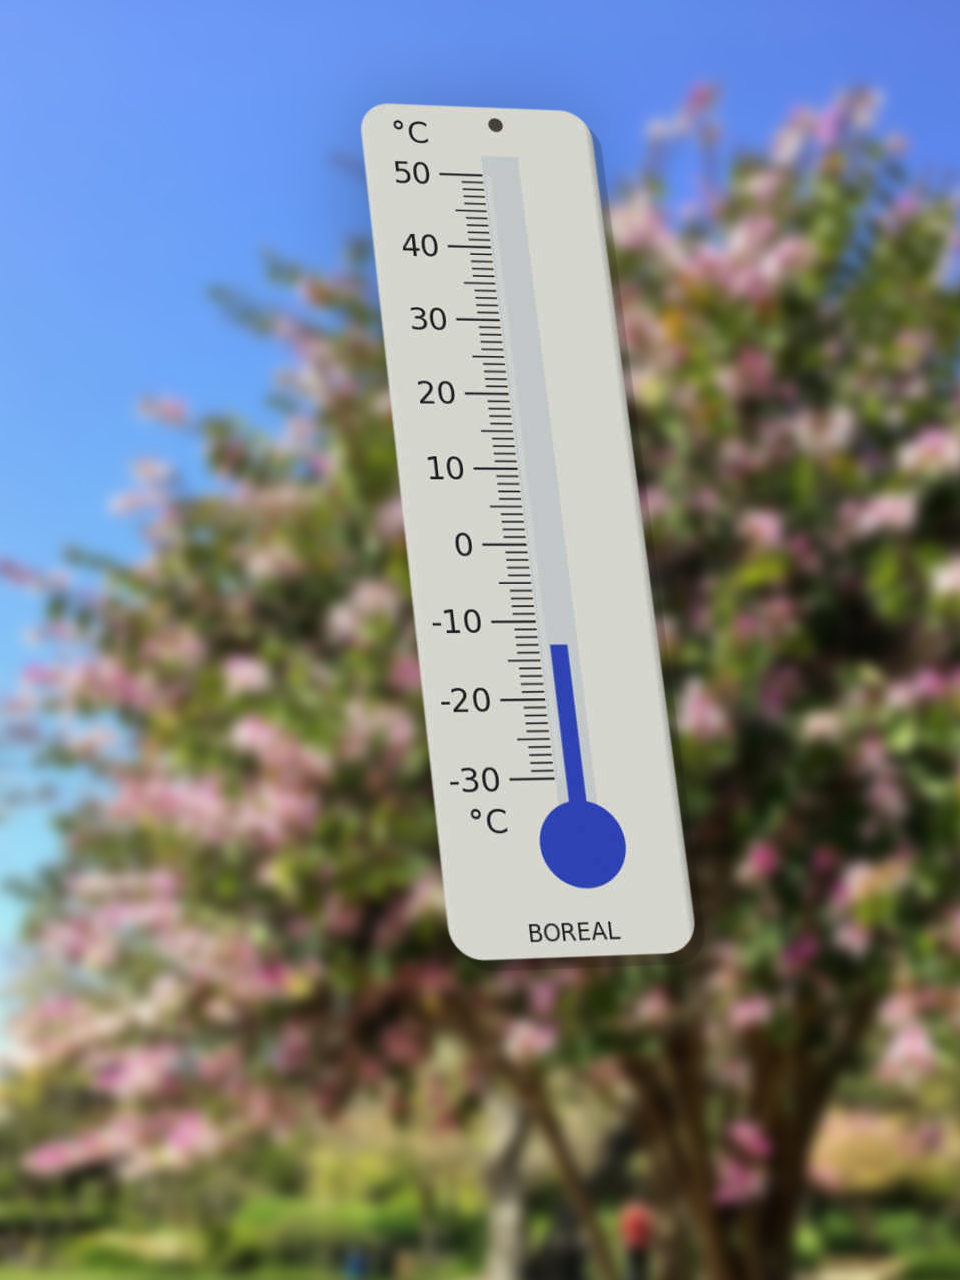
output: -13 °C
